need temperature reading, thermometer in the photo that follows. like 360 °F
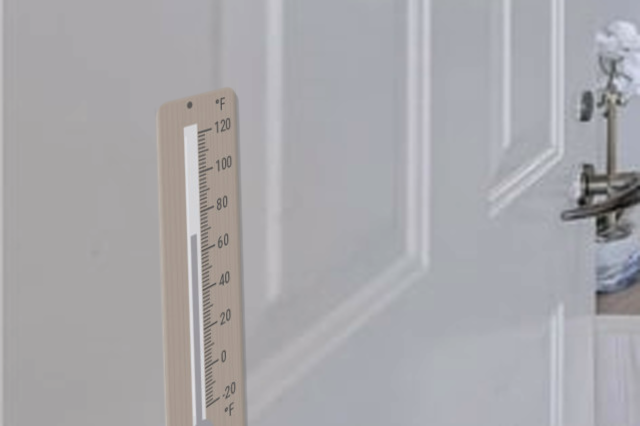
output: 70 °F
